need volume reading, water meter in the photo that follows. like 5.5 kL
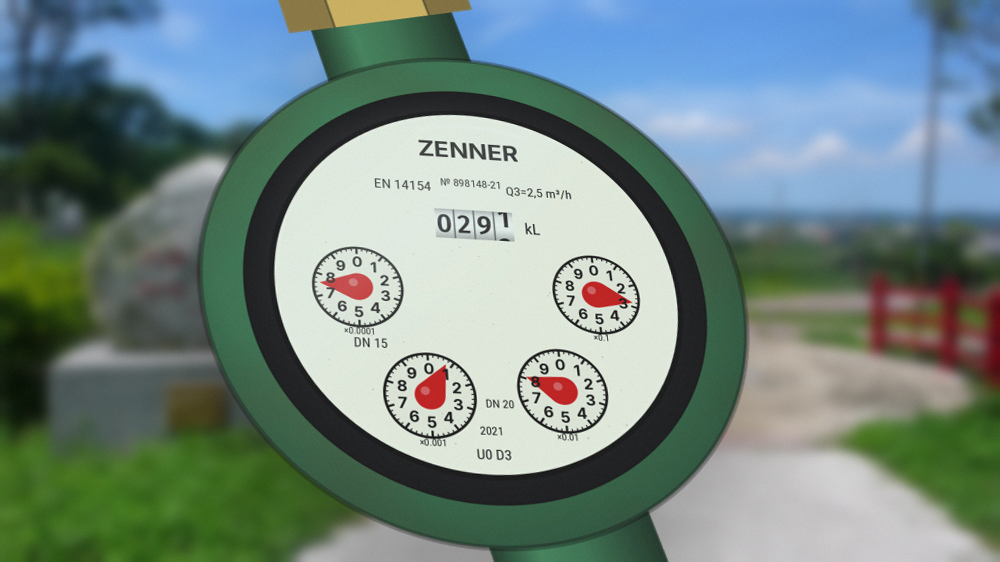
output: 291.2807 kL
